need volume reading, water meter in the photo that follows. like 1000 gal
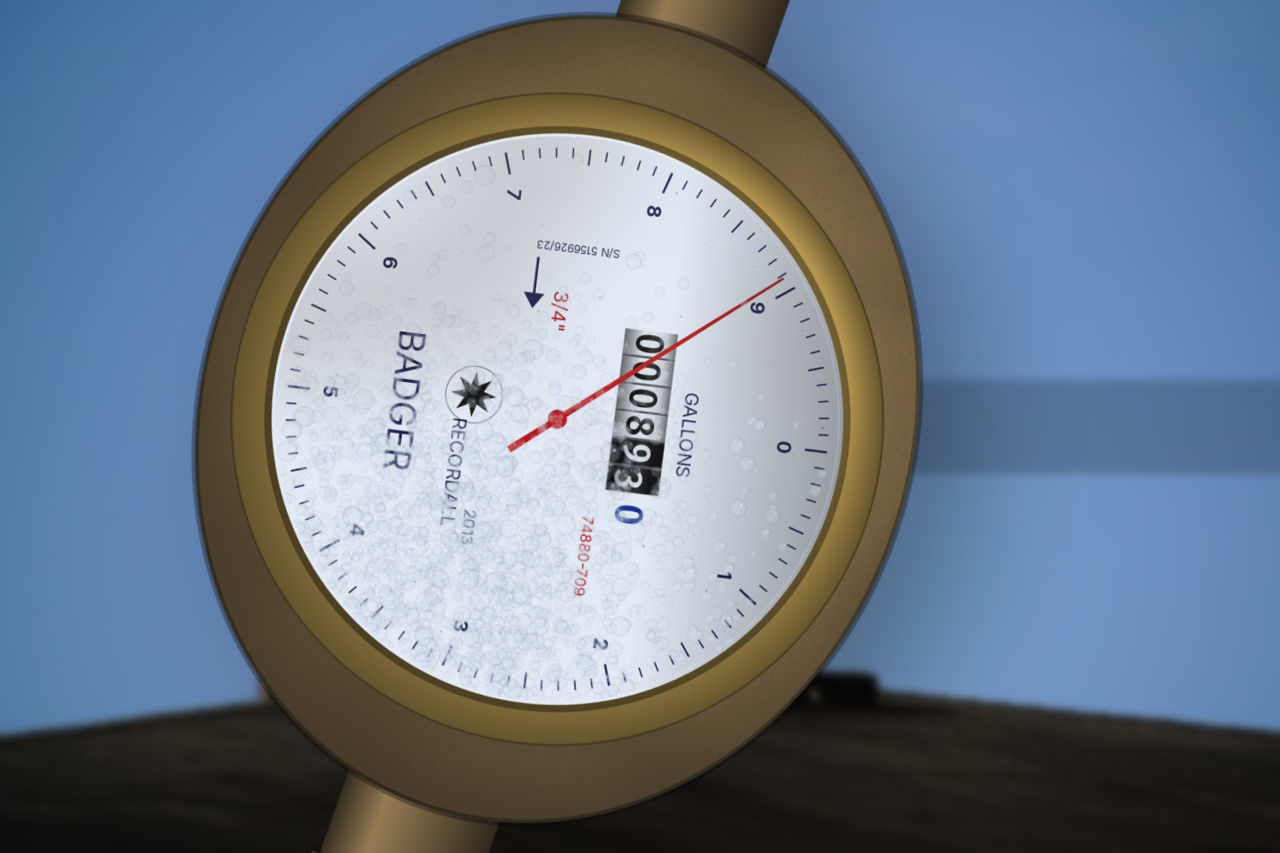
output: 8928.9 gal
